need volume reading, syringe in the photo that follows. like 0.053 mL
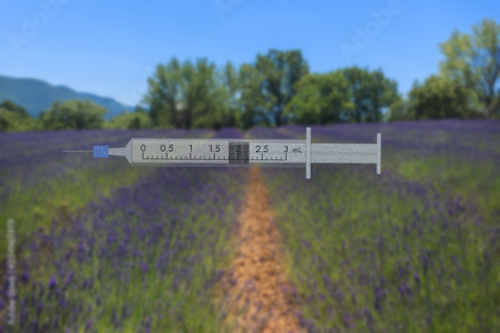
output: 1.8 mL
